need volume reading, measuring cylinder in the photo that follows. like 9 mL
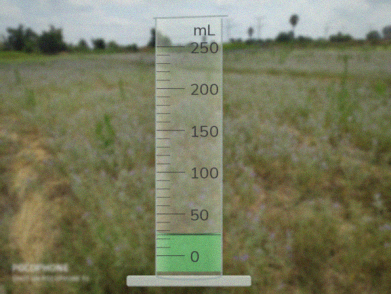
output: 25 mL
